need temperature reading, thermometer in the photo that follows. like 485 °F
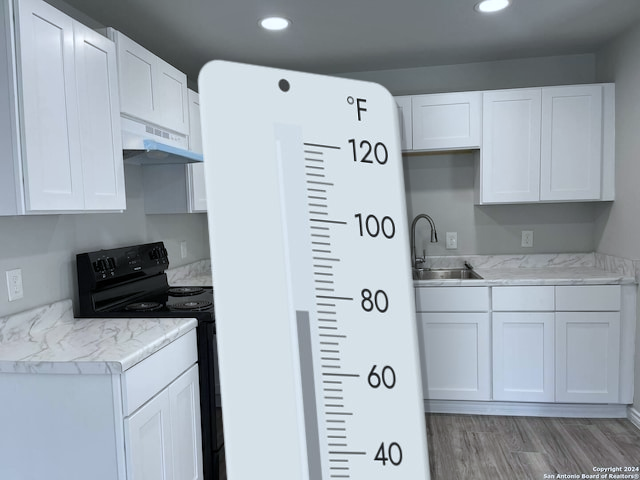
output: 76 °F
